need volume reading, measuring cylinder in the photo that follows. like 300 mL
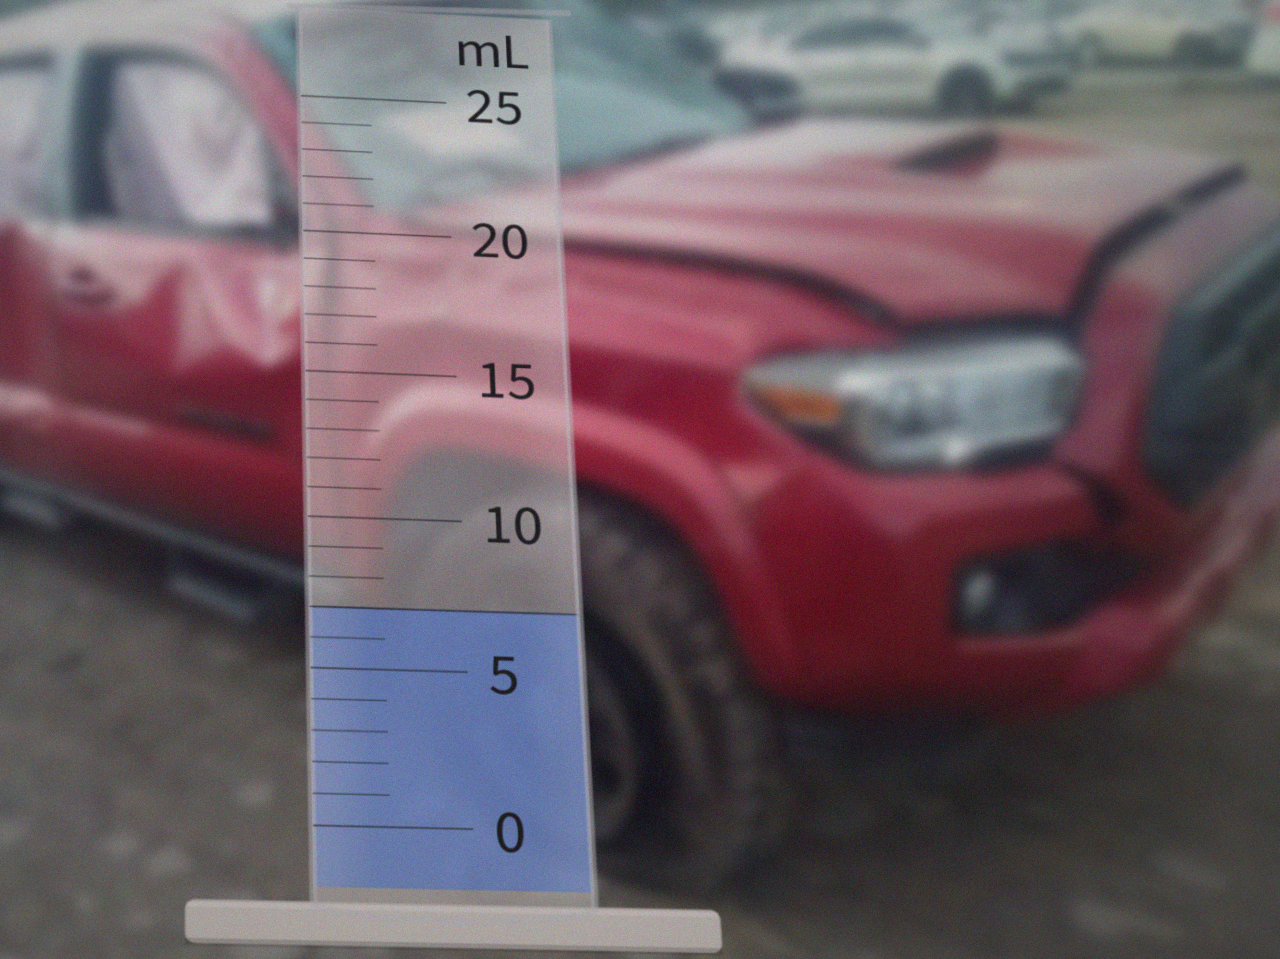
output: 7 mL
